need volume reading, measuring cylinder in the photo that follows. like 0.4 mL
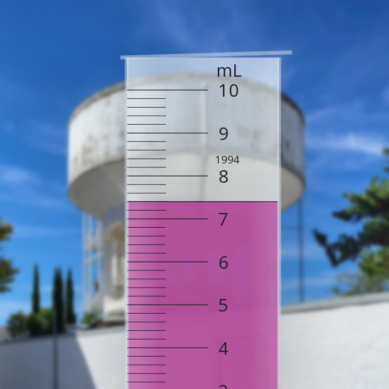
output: 7.4 mL
